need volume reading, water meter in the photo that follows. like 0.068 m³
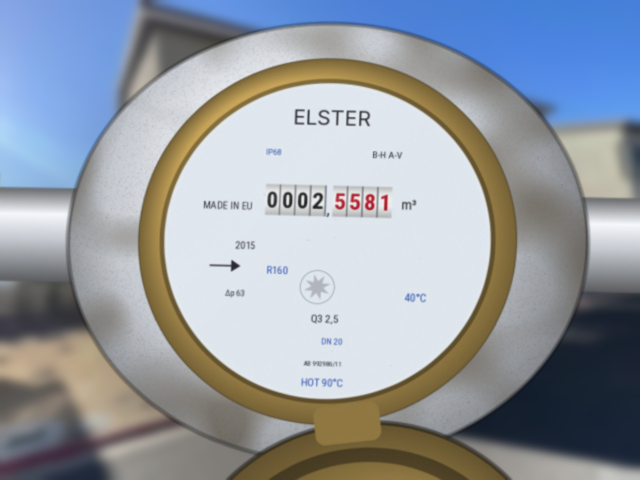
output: 2.5581 m³
